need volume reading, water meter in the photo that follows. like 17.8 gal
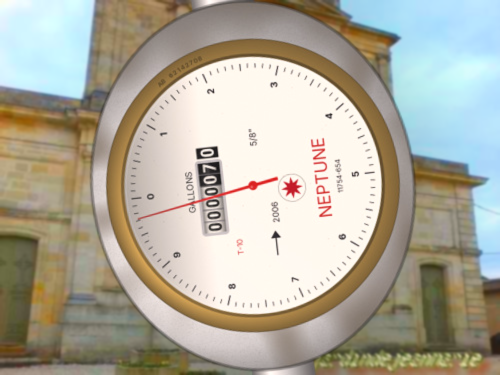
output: 69.7 gal
